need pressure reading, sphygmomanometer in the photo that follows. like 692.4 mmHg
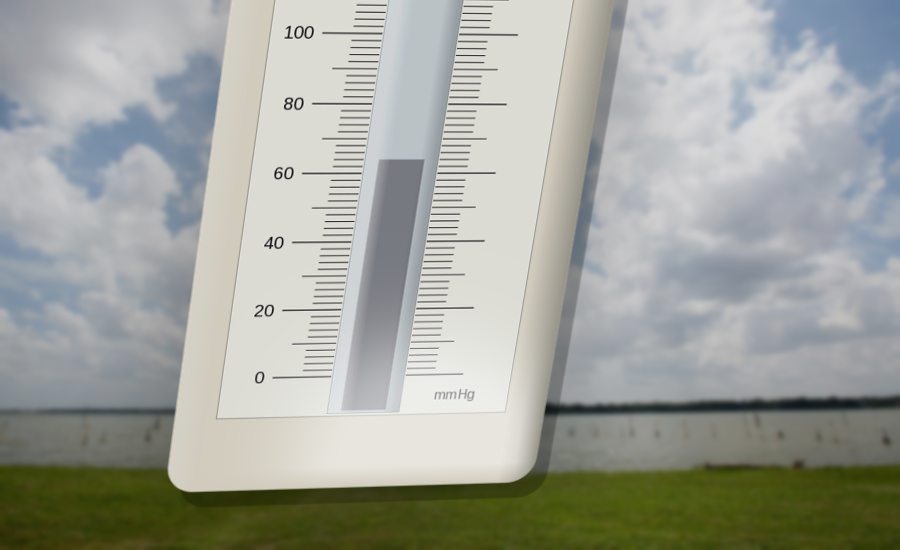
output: 64 mmHg
